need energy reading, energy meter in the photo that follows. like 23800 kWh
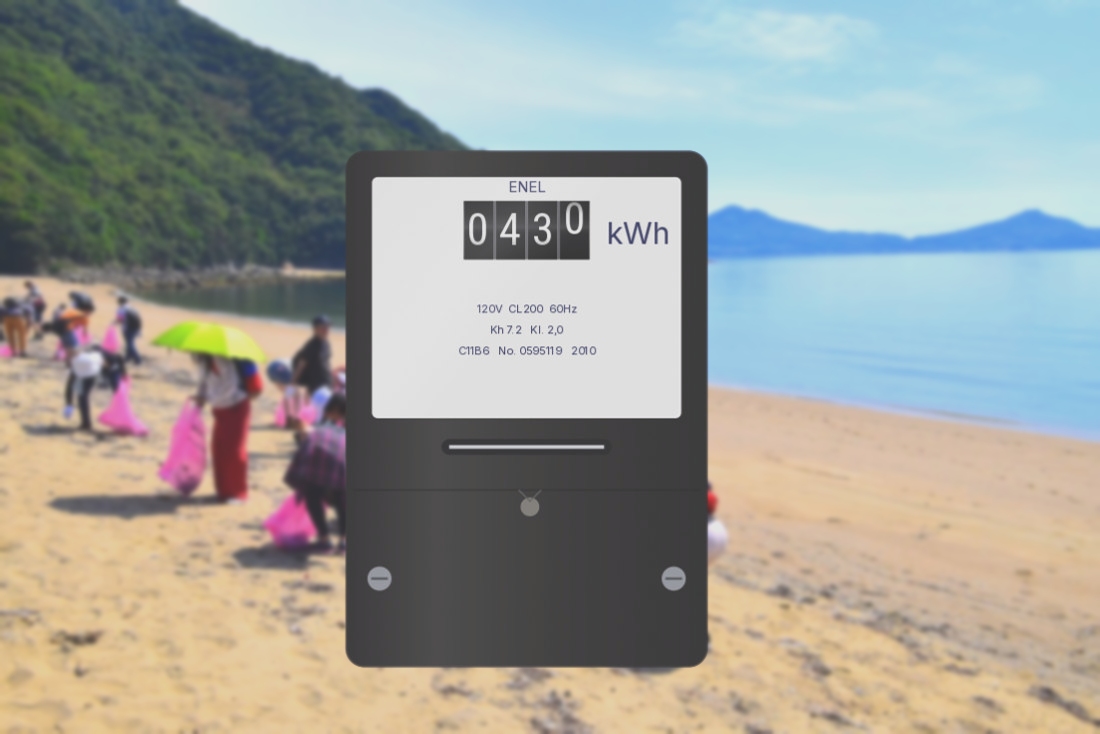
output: 430 kWh
